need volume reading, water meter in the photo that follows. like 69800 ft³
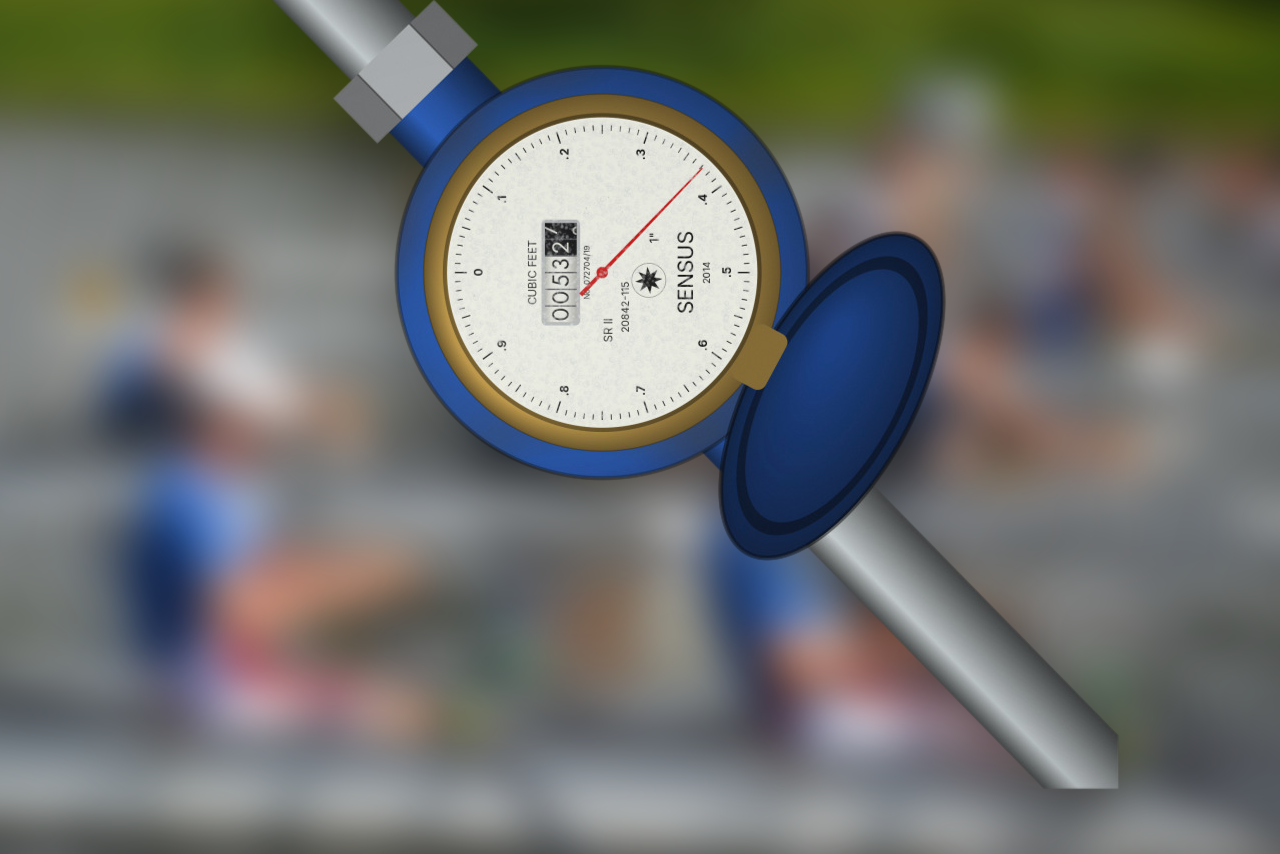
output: 5327.37 ft³
